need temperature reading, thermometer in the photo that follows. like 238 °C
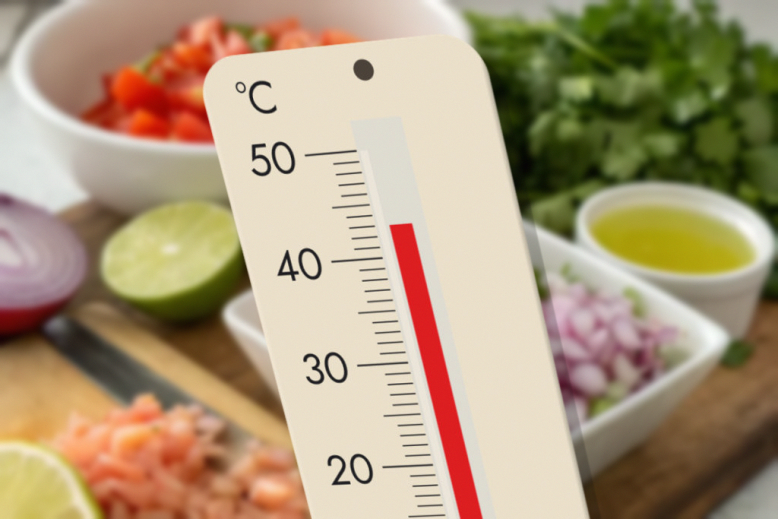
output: 43 °C
